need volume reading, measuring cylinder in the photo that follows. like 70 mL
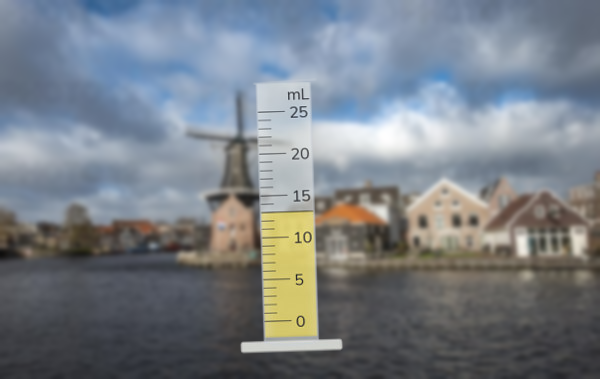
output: 13 mL
